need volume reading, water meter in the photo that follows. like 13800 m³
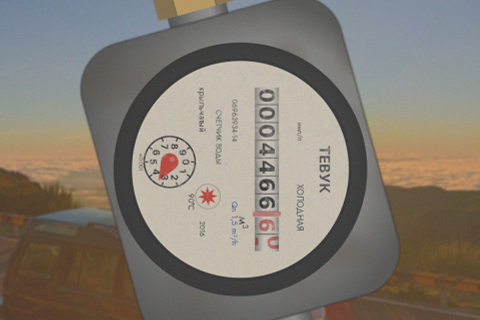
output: 4466.603 m³
